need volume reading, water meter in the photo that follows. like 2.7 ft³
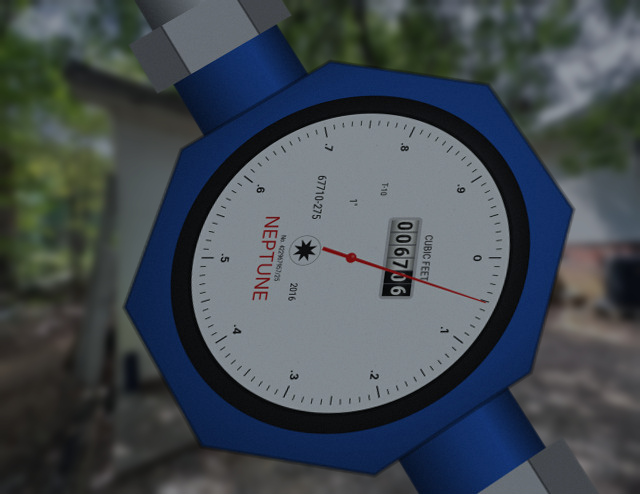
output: 6706.05 ft³
